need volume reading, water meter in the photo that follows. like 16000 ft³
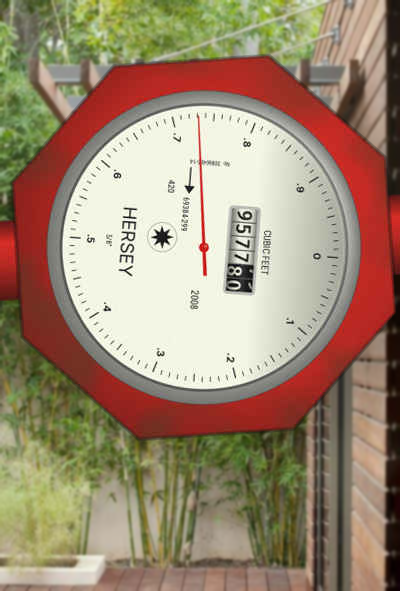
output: 957779.73 ft³
